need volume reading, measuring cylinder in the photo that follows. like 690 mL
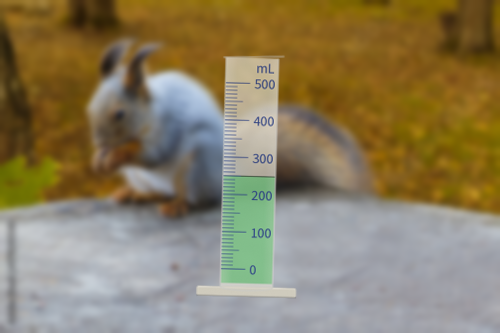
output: 250 mL
